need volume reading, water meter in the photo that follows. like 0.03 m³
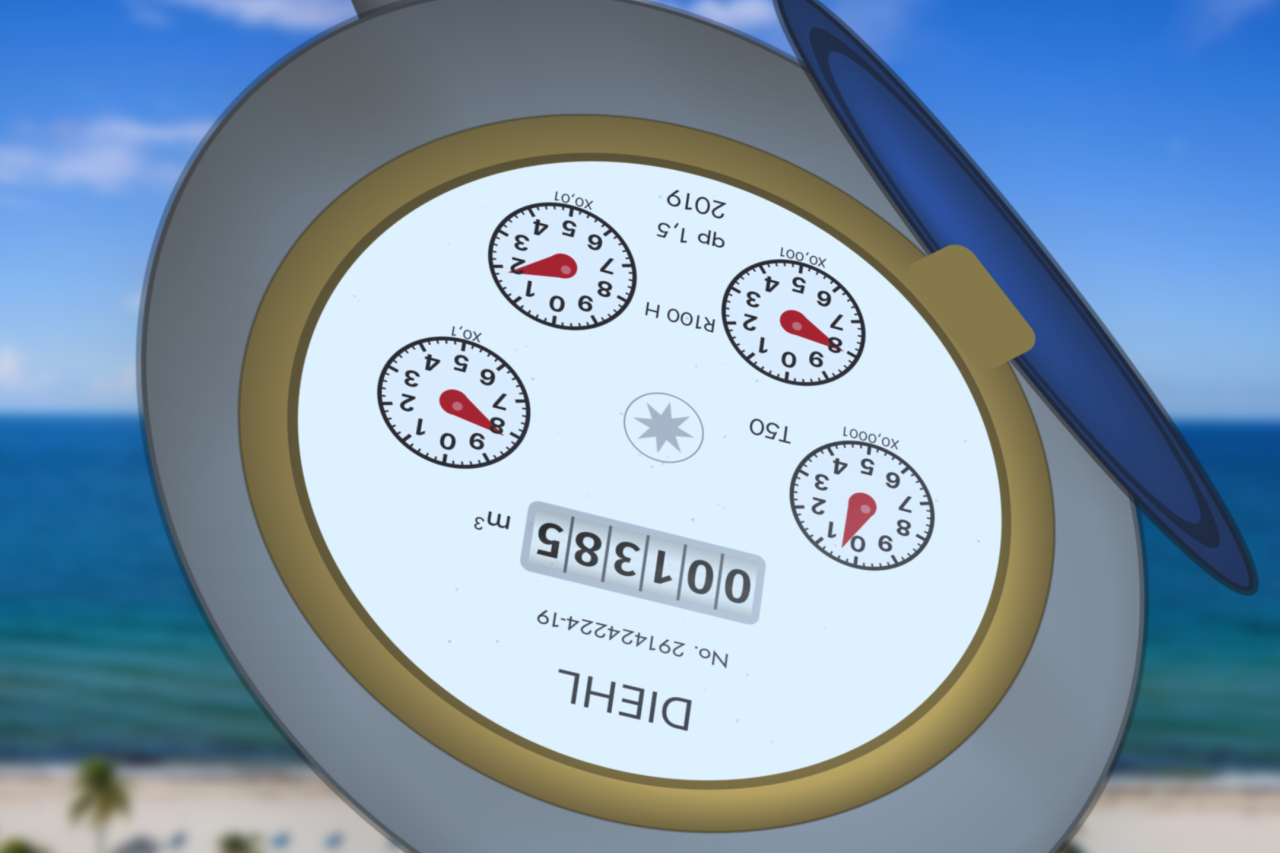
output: 1385.8180 m³
